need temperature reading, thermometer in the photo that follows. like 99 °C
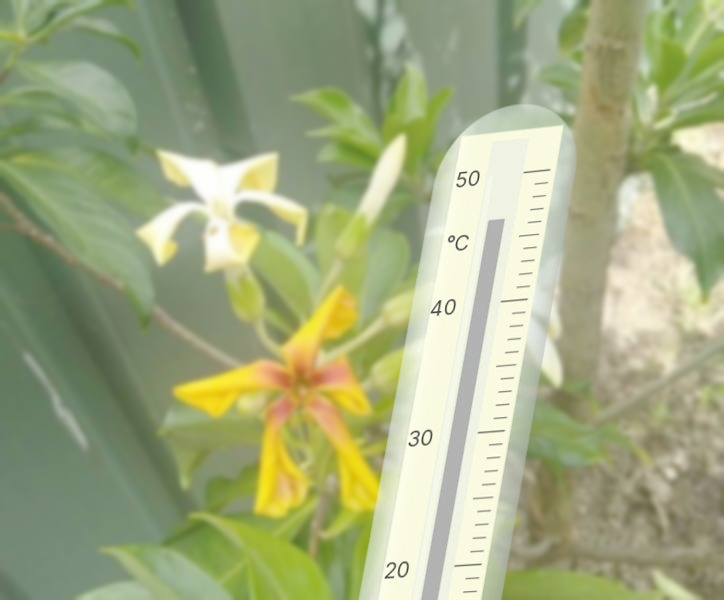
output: 46.5 °C
